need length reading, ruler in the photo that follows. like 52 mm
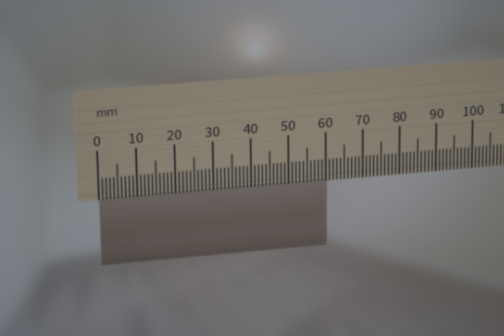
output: 60 mm
